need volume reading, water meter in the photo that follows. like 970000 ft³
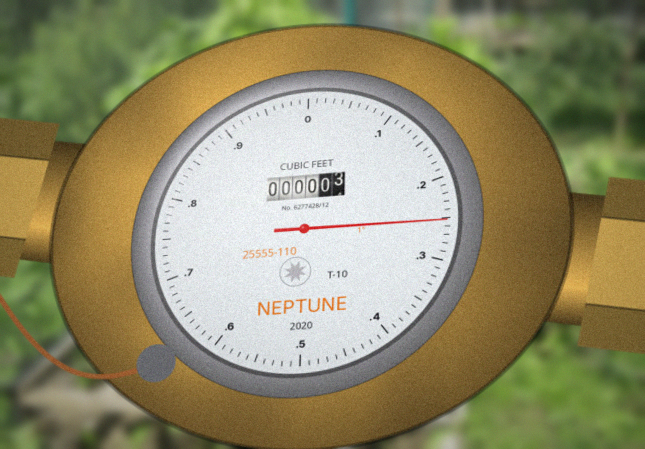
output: 3.25 ft³
